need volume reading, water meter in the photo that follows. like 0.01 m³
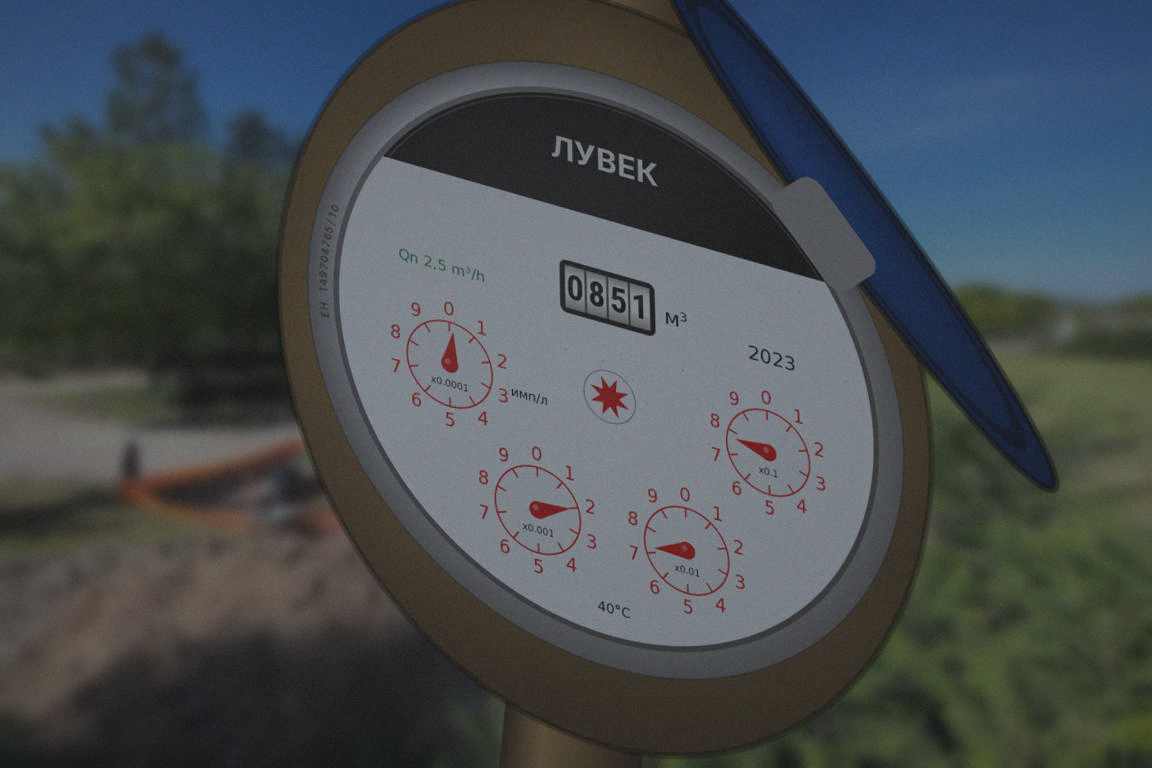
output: 851.7720 m³
